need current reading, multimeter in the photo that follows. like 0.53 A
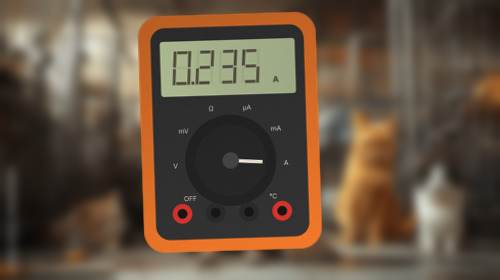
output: 0.235 A
